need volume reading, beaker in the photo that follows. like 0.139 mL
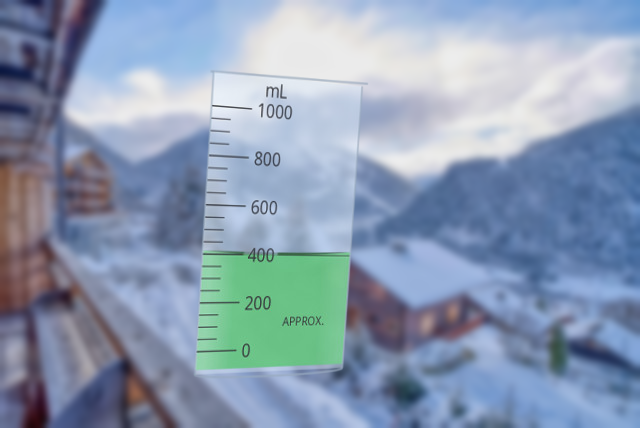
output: 400 mL
